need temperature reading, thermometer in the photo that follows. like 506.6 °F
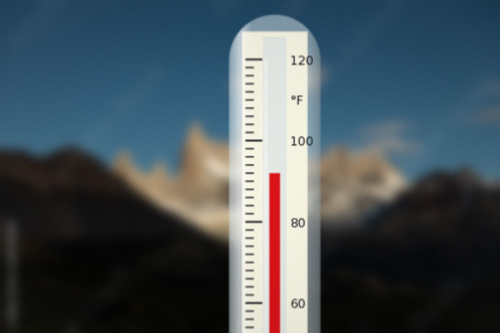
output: 92 °F
